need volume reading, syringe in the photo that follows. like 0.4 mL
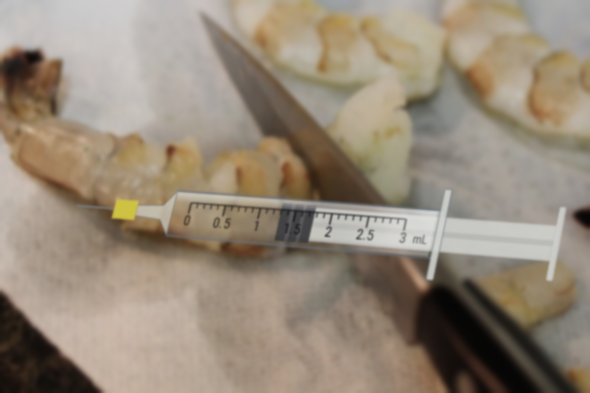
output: 1.3 mL
